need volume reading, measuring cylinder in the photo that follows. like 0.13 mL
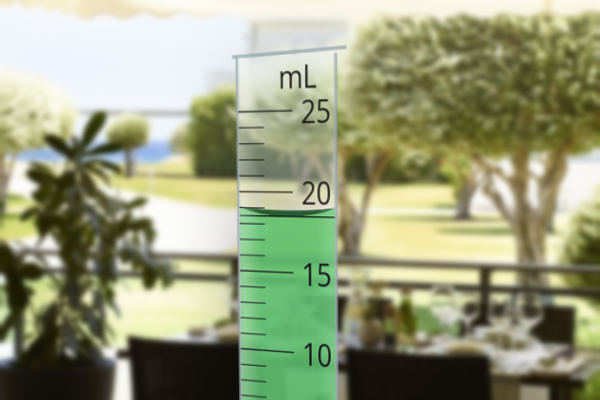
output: 18.5 mL
